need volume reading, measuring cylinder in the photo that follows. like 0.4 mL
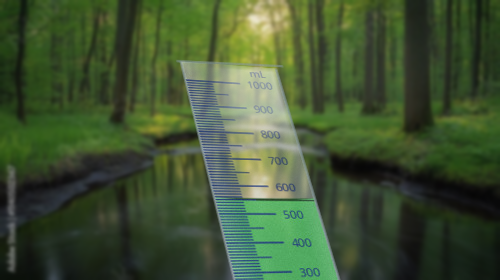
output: 550 mL
